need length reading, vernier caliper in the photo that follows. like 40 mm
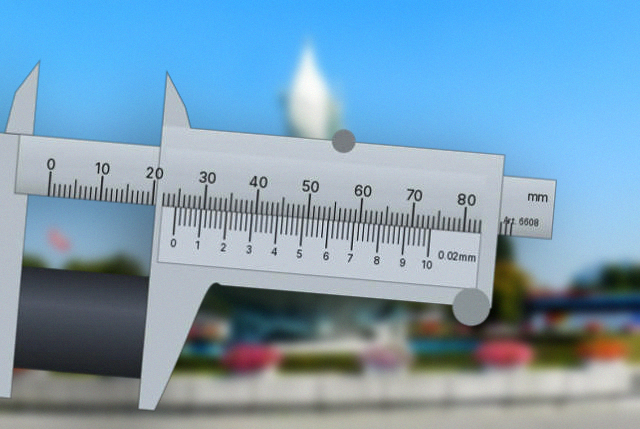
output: 24.5 mm
